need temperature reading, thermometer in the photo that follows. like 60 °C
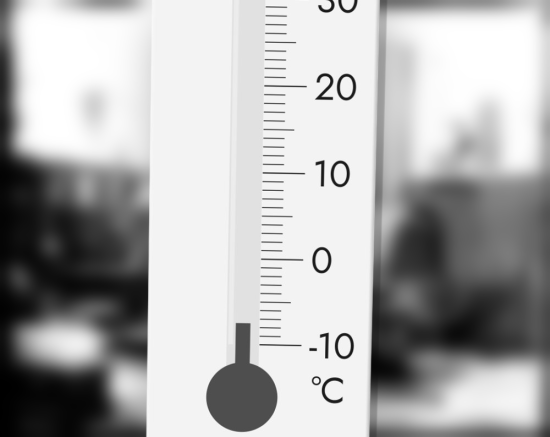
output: -7.5 °C
